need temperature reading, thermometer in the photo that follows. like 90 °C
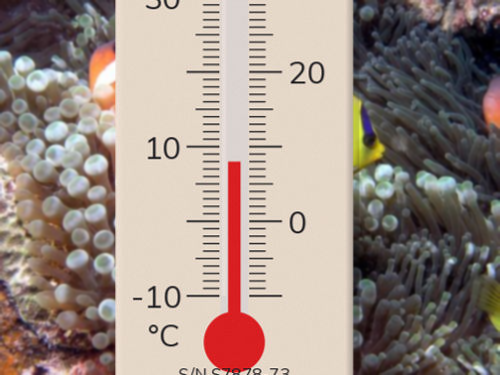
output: 8 °C
